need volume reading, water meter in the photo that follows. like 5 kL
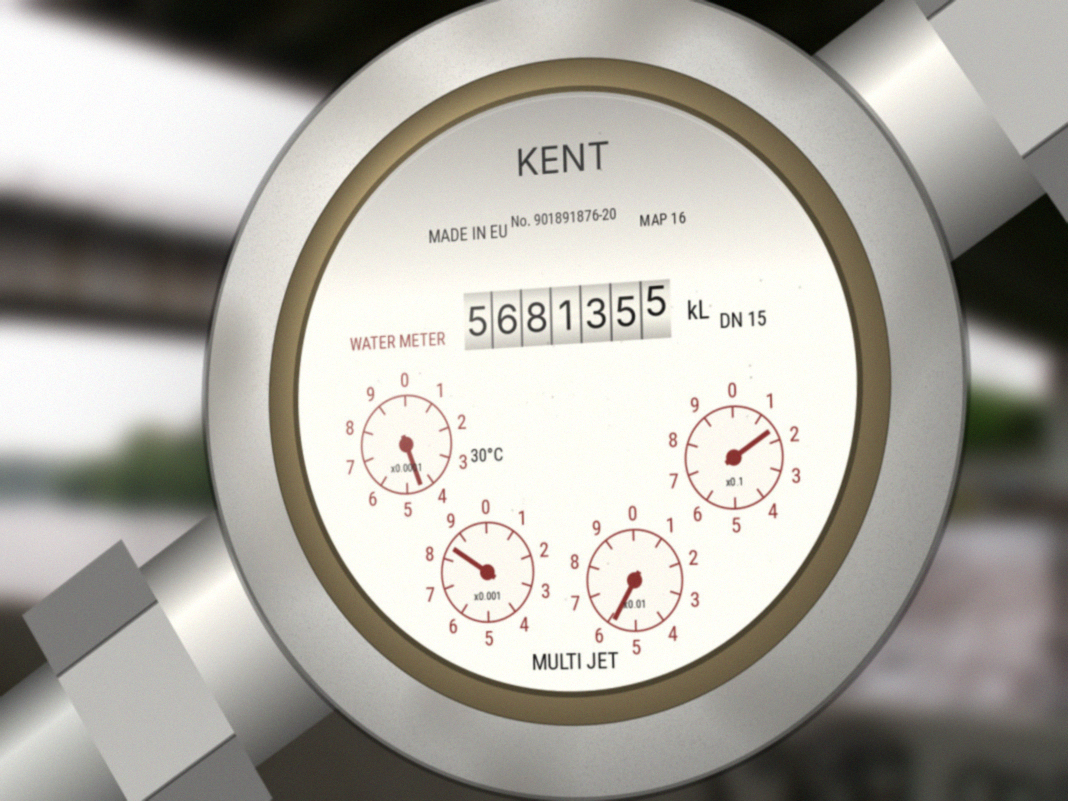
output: 5681355.1584 kL
